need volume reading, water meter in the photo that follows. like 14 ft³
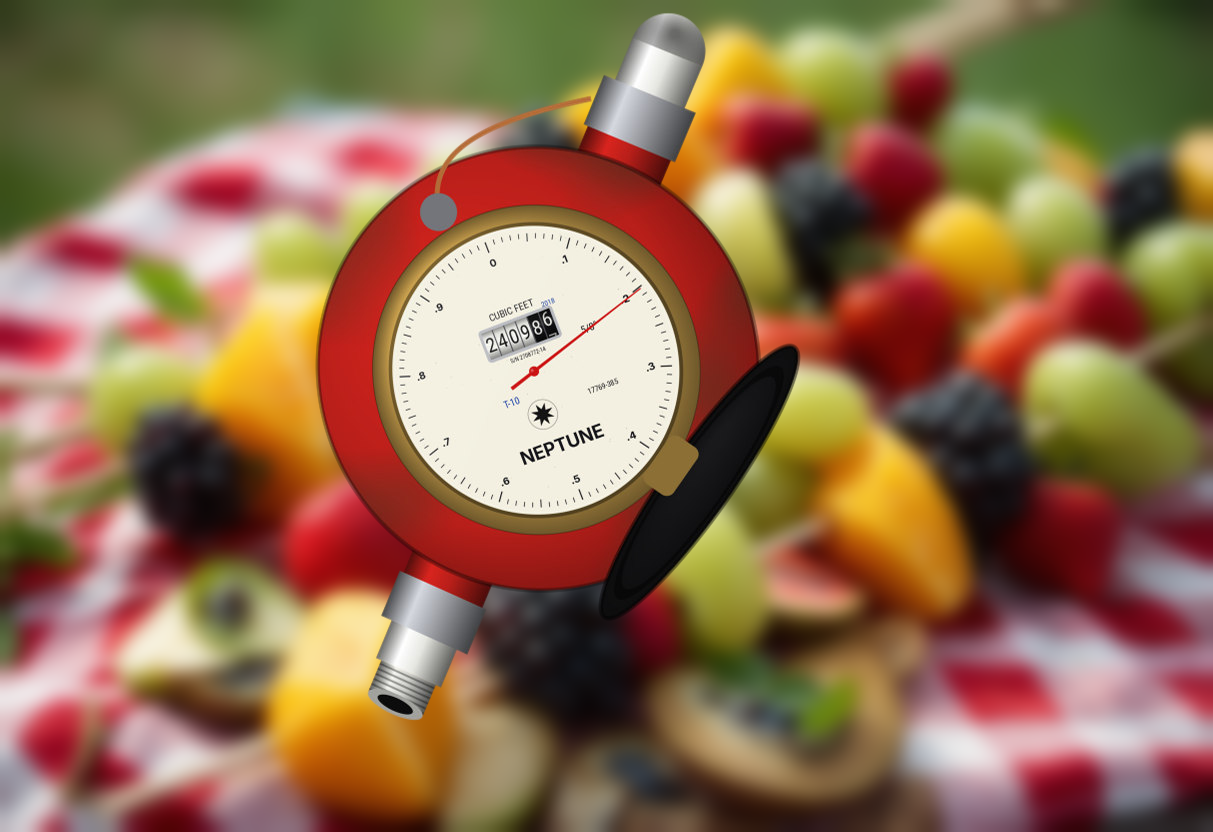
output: 240986.20 ft³
